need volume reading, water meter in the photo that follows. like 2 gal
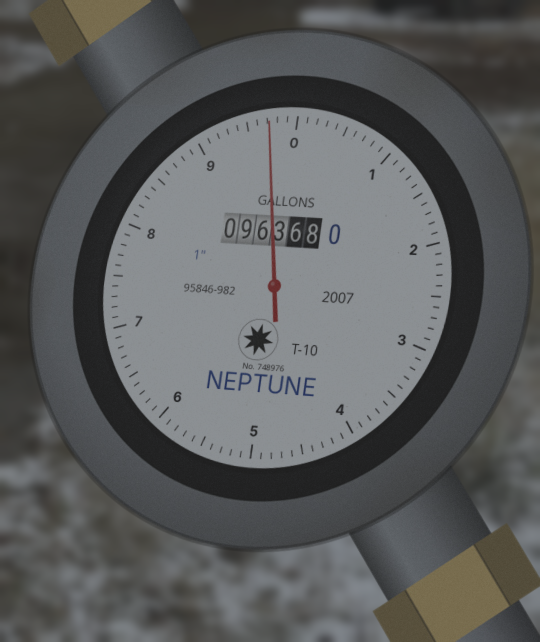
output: 963679.7 gal
